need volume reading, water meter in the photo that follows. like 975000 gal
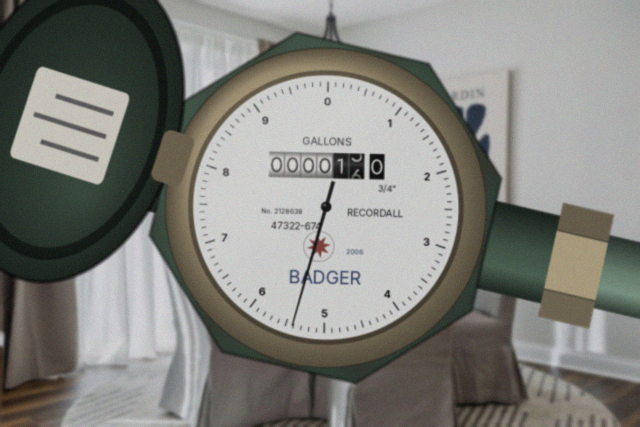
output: 155.4 gal
